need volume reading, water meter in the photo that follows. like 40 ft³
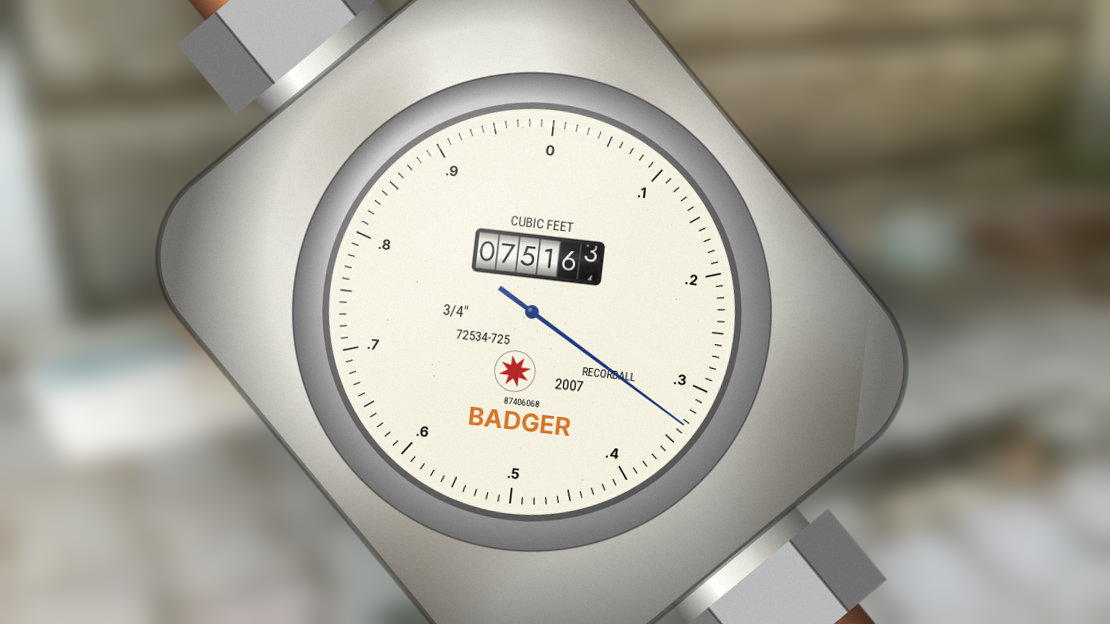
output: 75163.33 ft³
